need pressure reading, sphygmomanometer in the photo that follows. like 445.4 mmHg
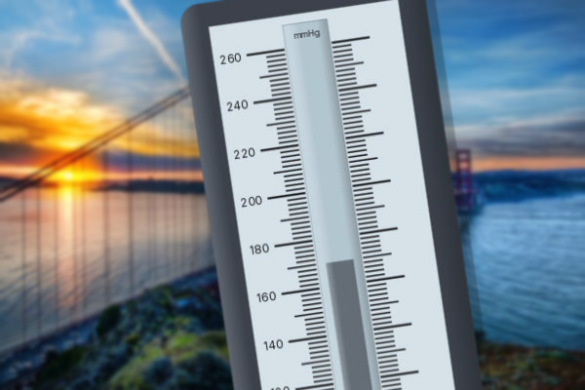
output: 170 mmHg
